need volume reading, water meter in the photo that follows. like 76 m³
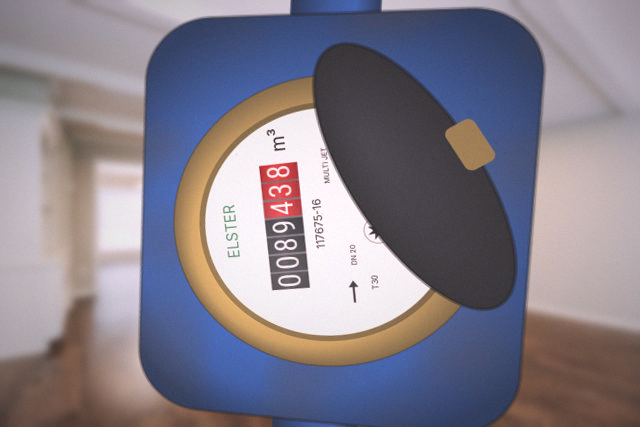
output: 89.438 m³
